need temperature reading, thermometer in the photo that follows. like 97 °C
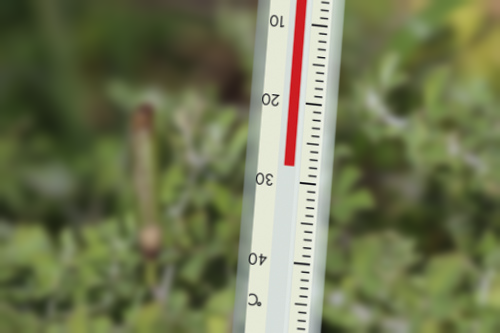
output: 28 °C
